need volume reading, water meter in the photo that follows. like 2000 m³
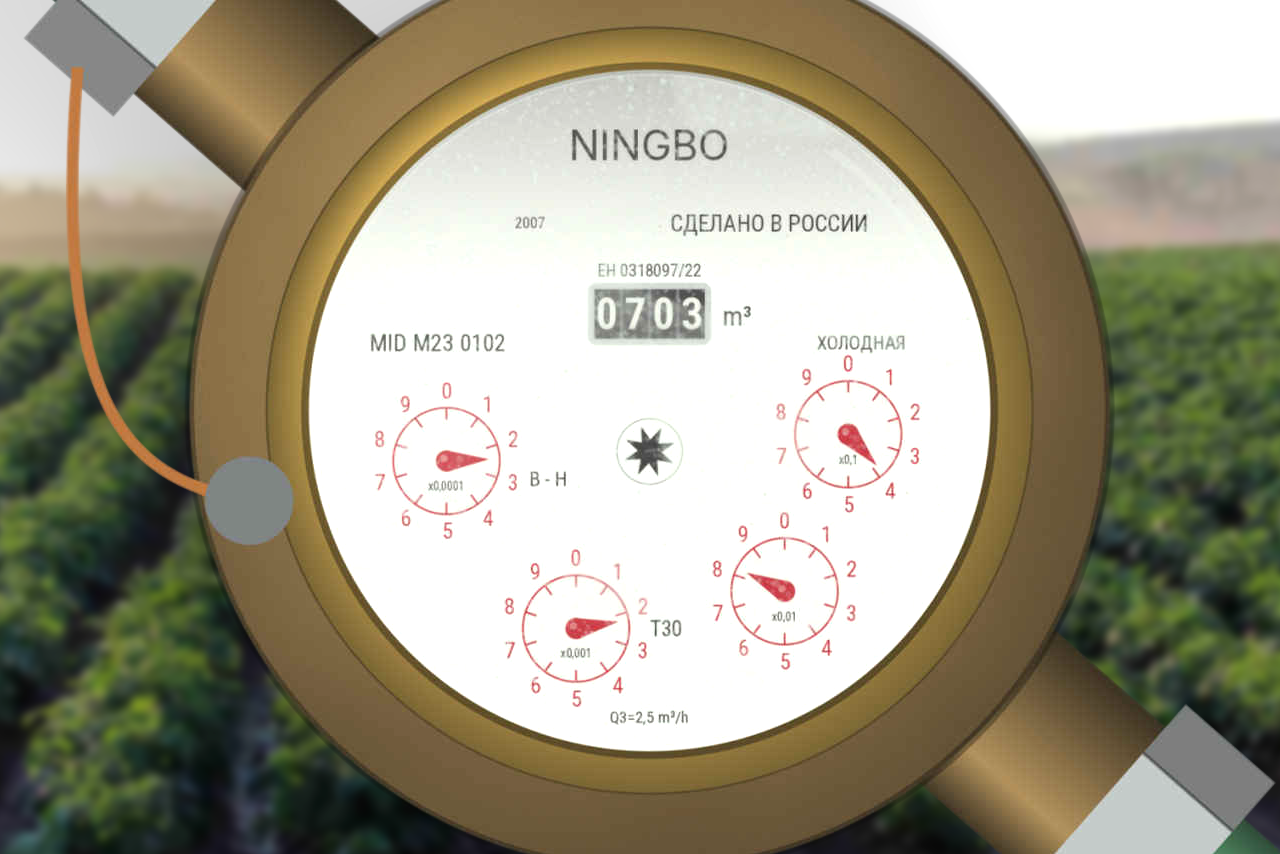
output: 703.3822 m³
